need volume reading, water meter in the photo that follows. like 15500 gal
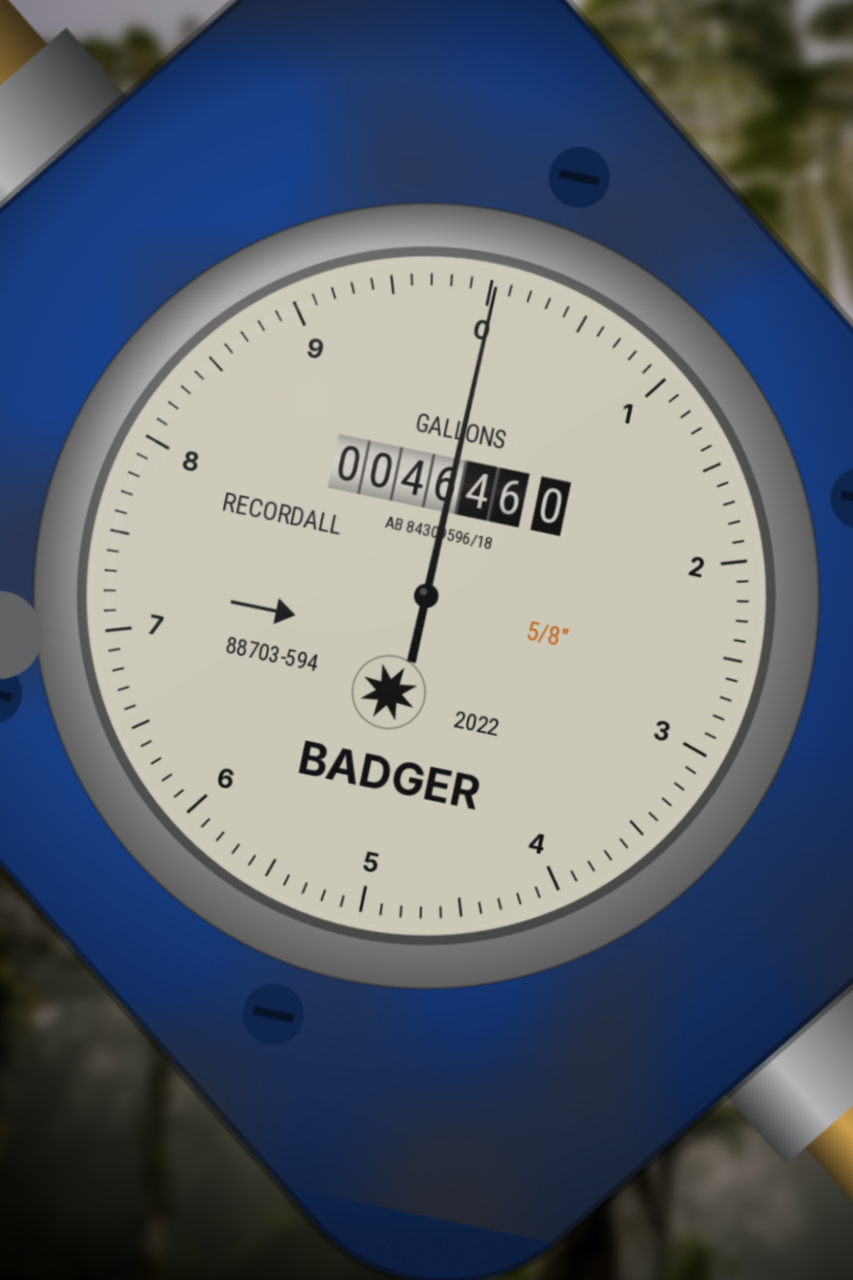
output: 46460.0 gal
